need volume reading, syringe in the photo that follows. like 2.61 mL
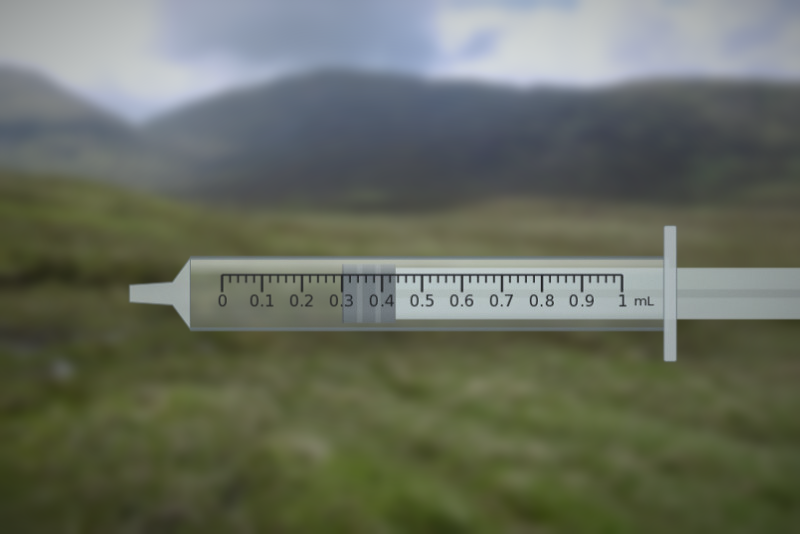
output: 0.3 mL
